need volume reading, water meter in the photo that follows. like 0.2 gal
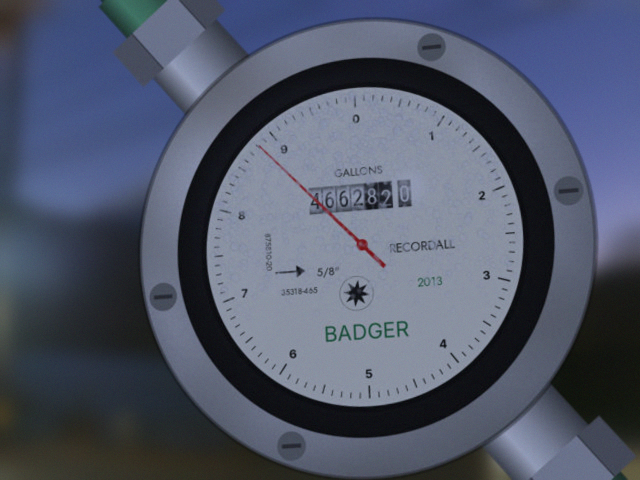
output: 4662818.8 gal
